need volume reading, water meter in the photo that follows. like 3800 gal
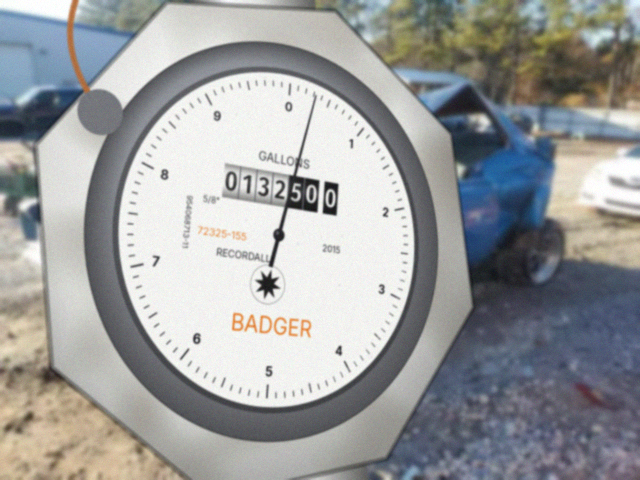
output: 132500.3 gal
